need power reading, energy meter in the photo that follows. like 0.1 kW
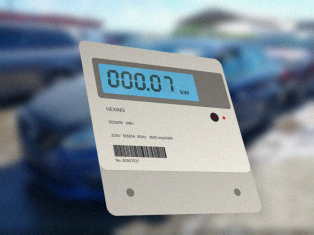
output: 0.07 kW
